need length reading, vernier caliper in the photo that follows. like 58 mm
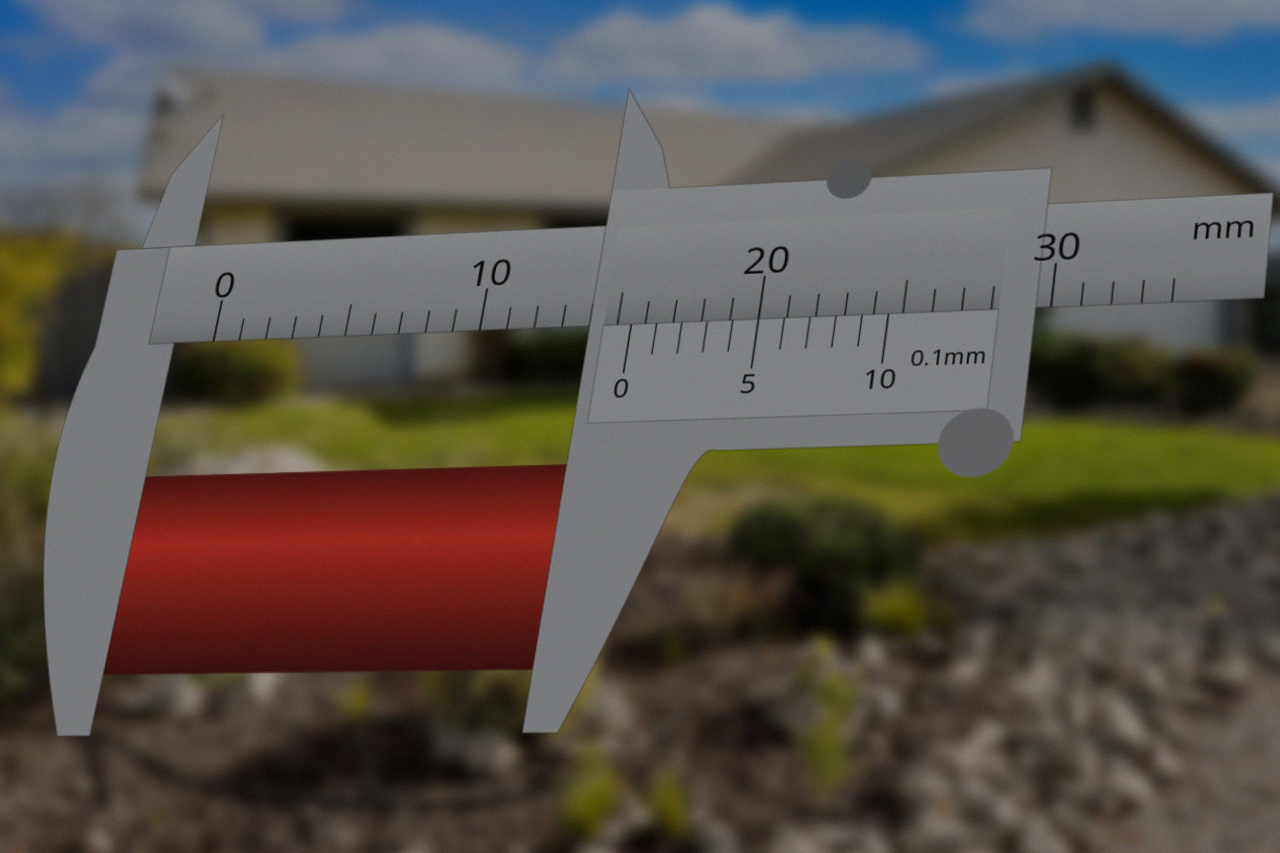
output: 15.5 mm
